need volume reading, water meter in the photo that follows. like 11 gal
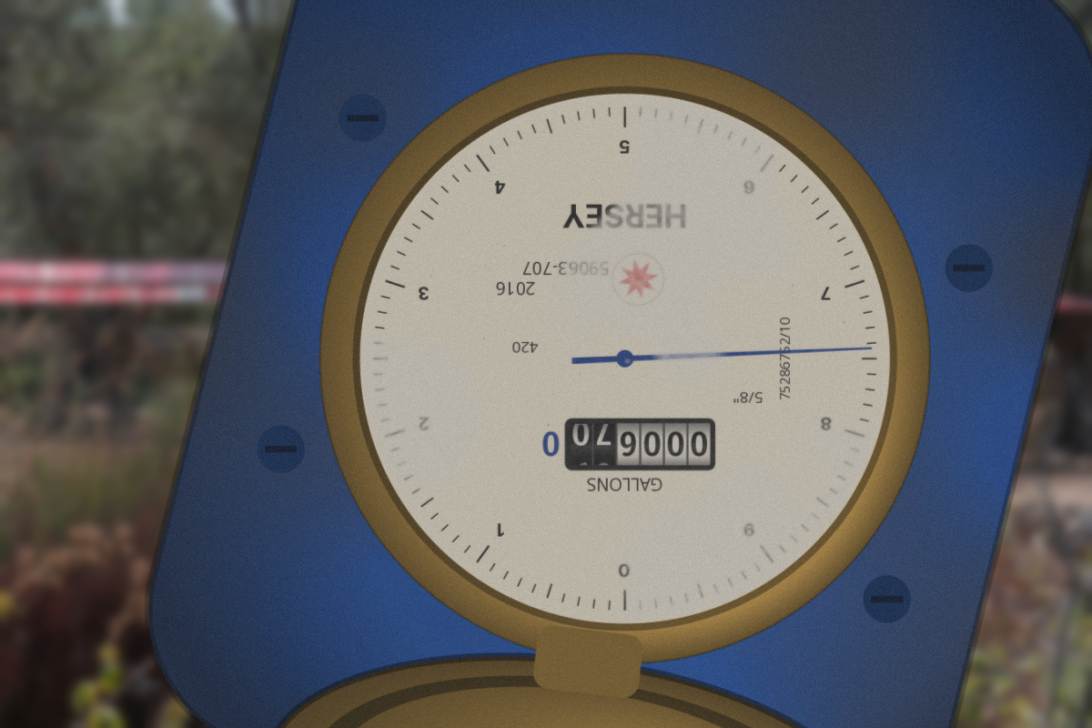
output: 6697.4 gal
